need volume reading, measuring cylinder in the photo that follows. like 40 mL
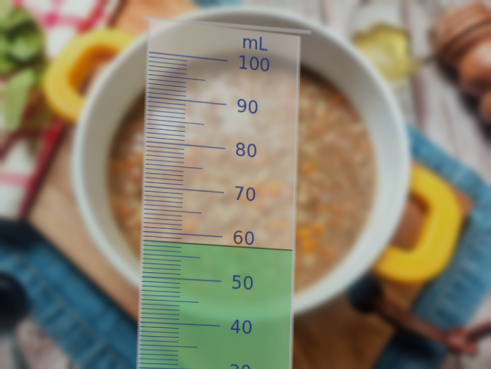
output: 58 mL
